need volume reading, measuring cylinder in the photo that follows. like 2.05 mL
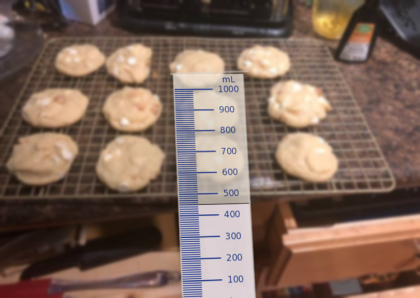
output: 450 mL
